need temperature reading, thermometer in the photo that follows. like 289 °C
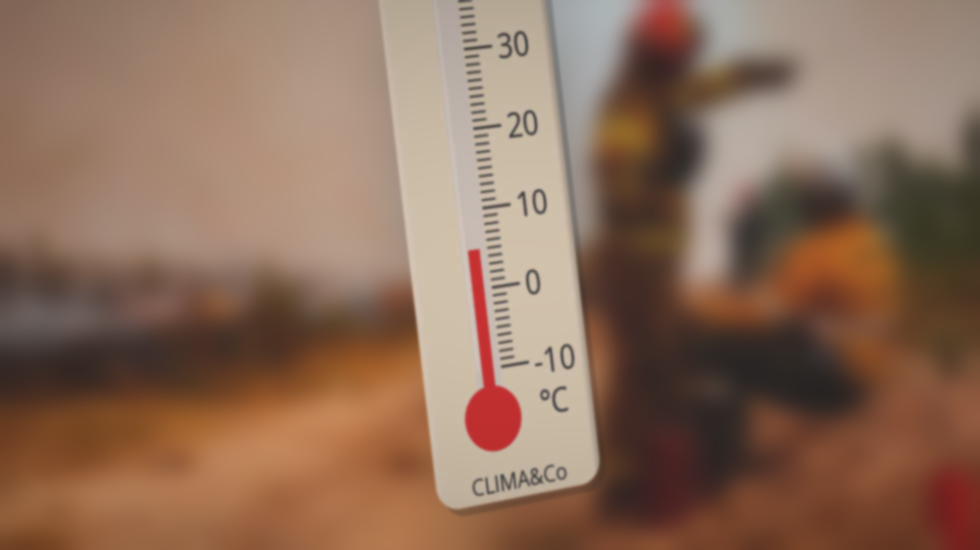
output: 5 °C
